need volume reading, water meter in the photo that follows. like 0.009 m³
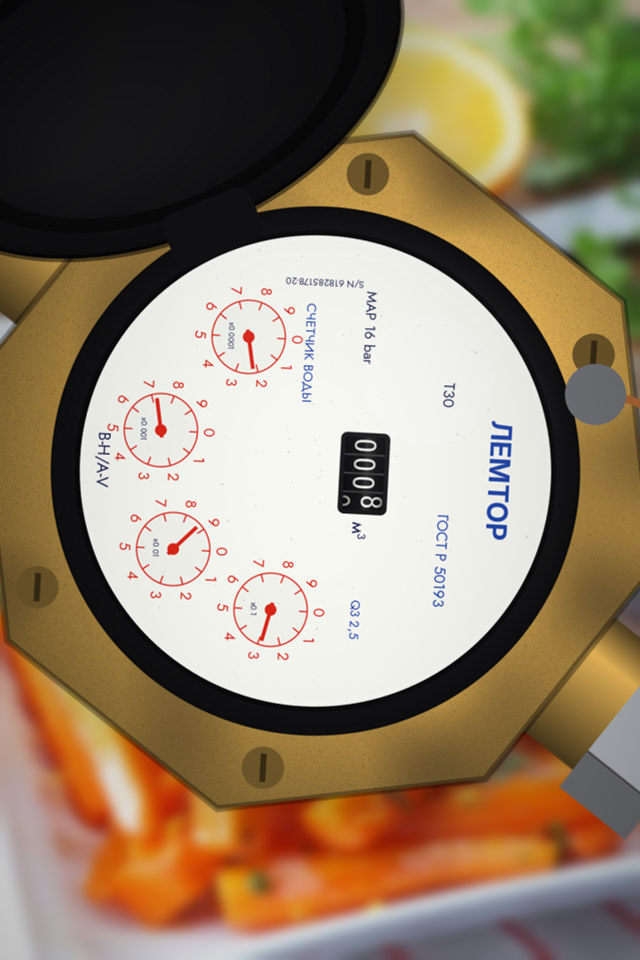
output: 8.2872 m³
